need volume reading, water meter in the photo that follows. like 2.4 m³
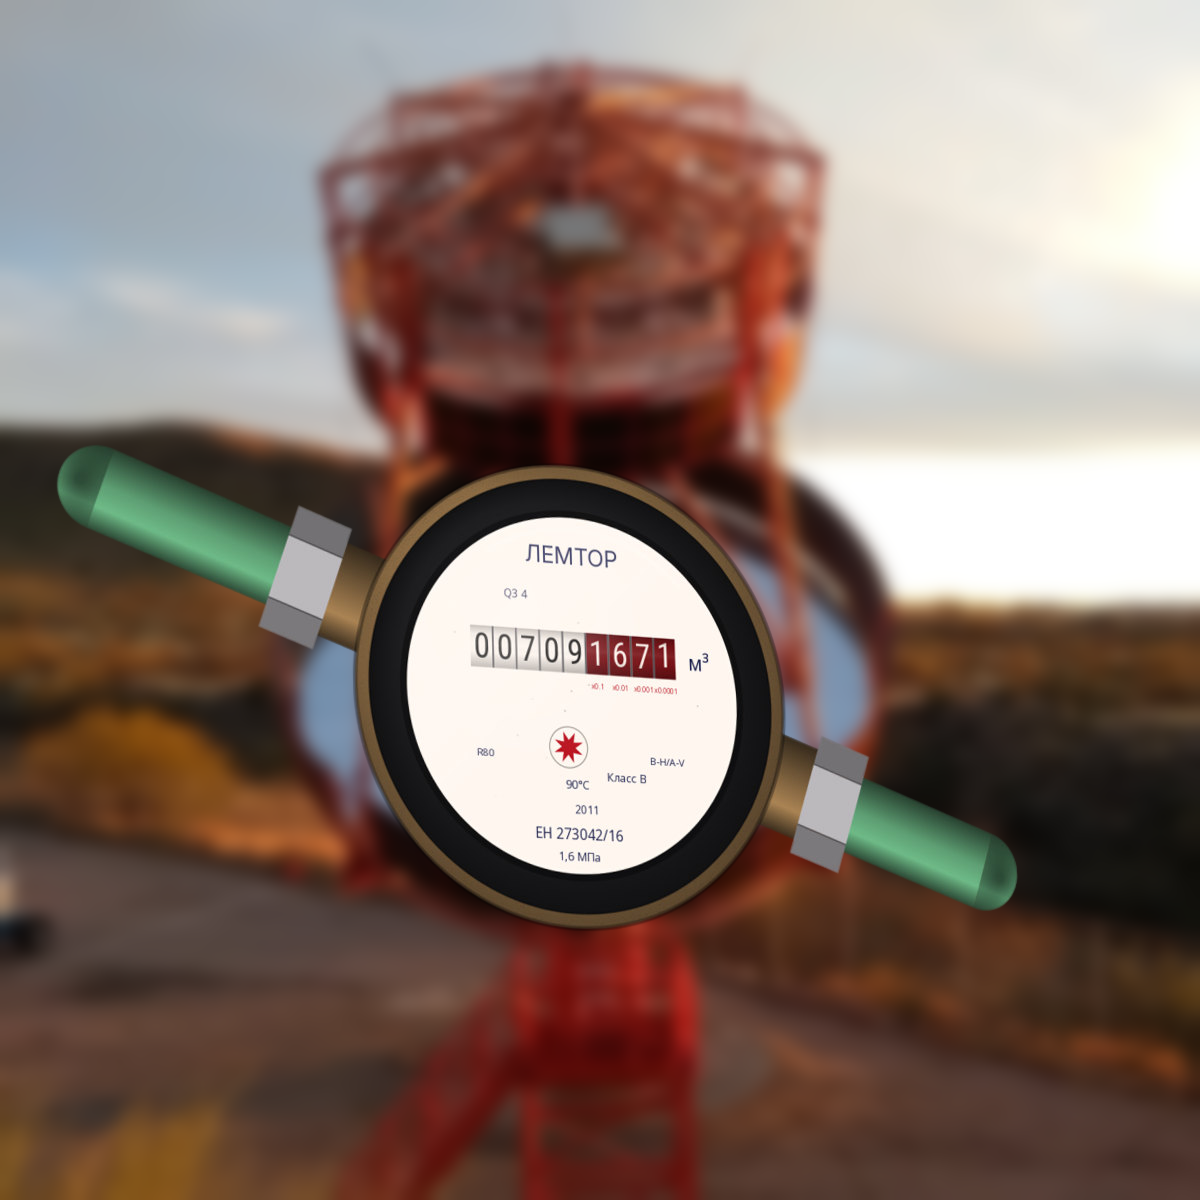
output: 709.1671 m³
